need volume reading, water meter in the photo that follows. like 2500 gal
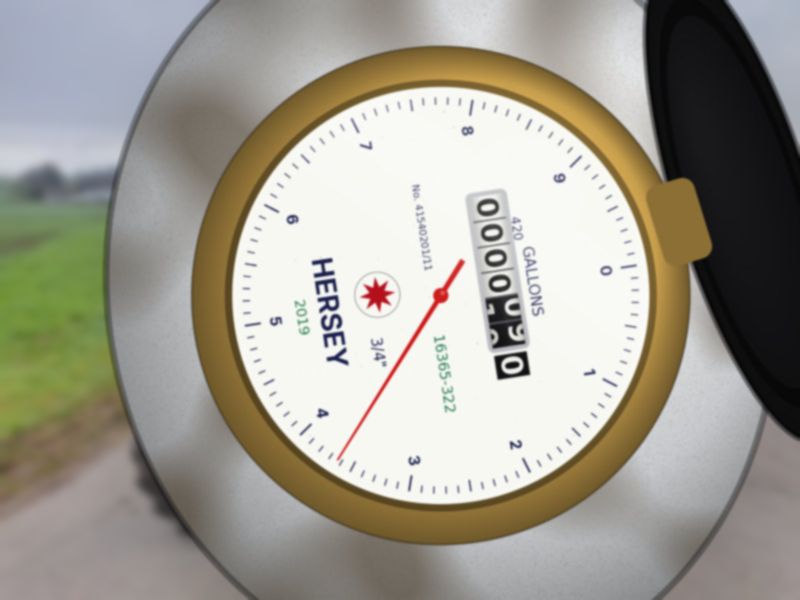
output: 93.6 gal
